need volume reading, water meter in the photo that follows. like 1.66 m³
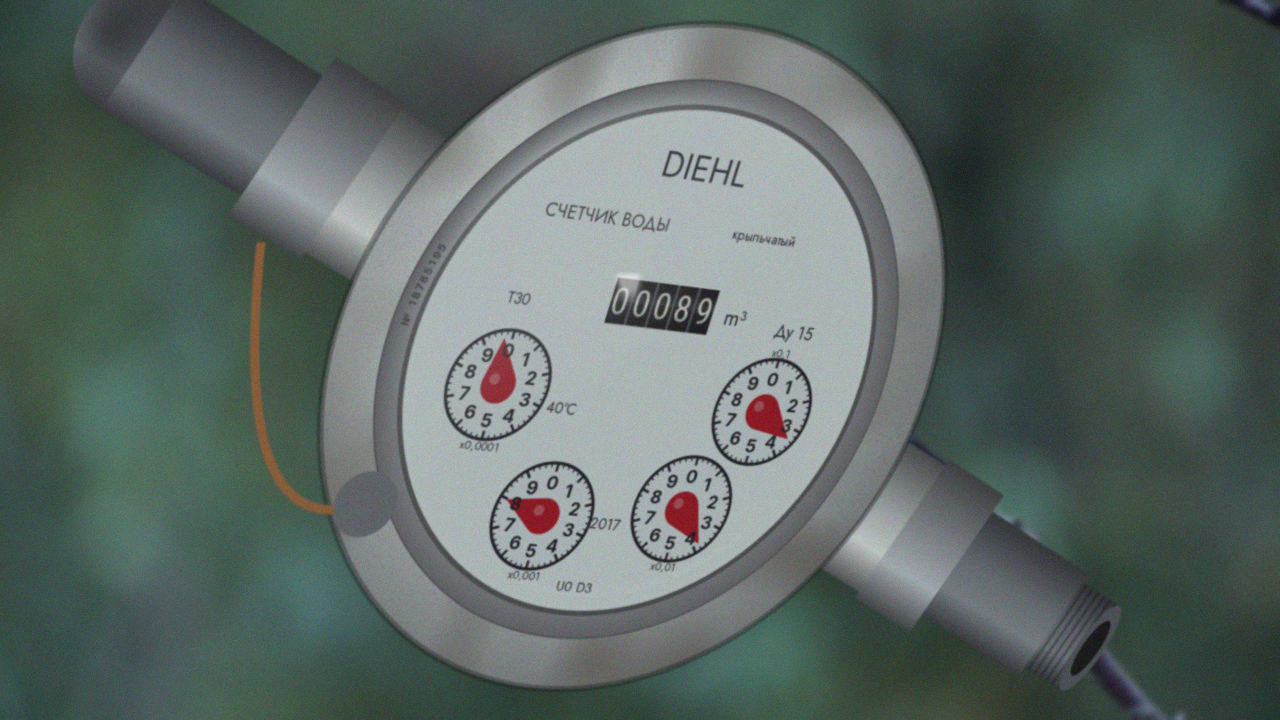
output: 89.3379 m³
